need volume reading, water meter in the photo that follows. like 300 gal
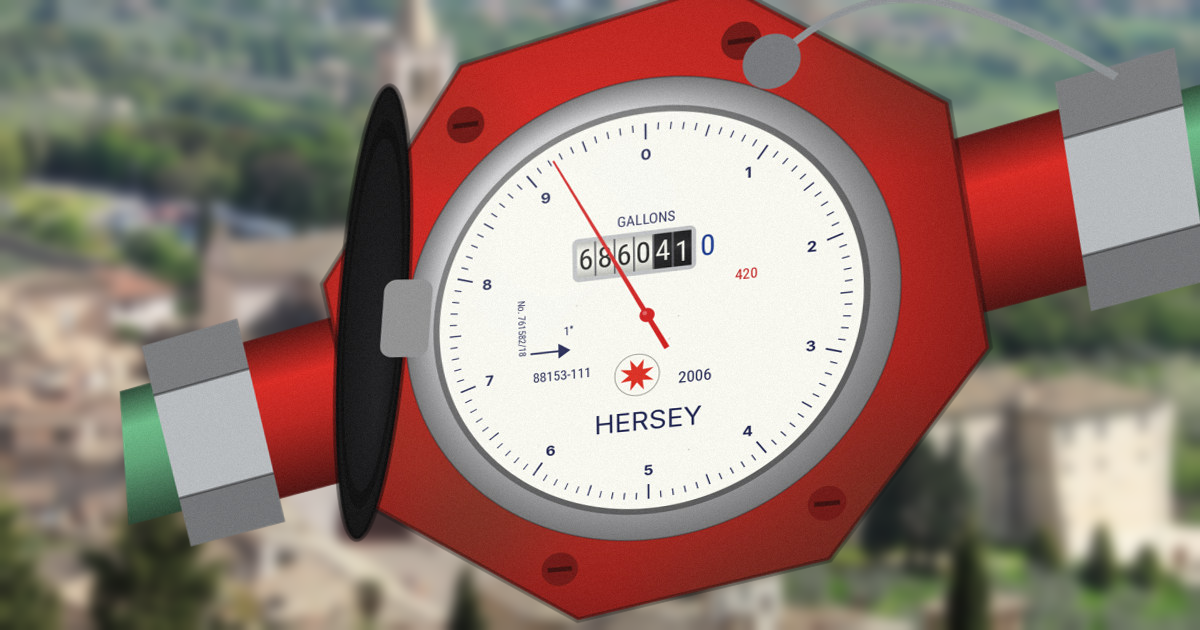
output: 6860409.2 gal
